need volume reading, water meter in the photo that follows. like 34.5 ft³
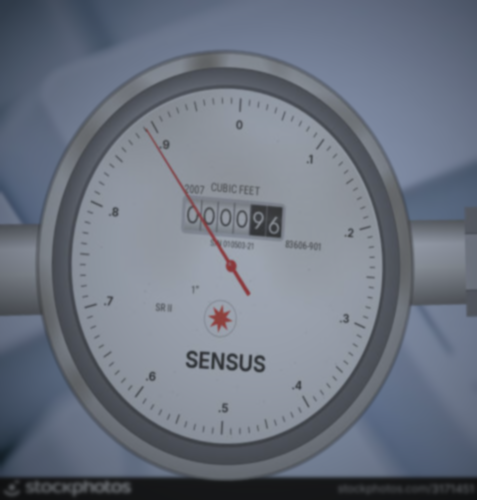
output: 95.89 ft³
